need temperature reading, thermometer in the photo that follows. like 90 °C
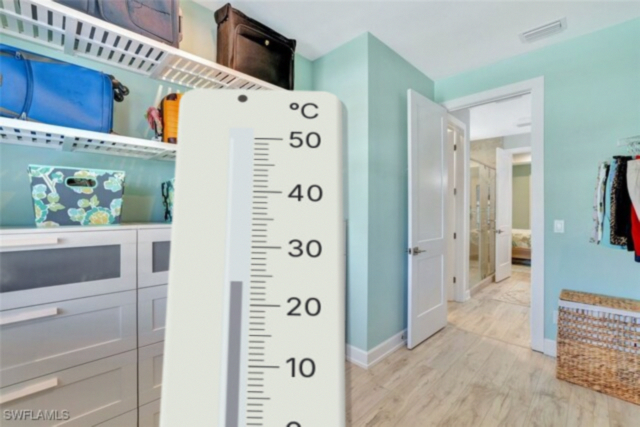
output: 24 °C
